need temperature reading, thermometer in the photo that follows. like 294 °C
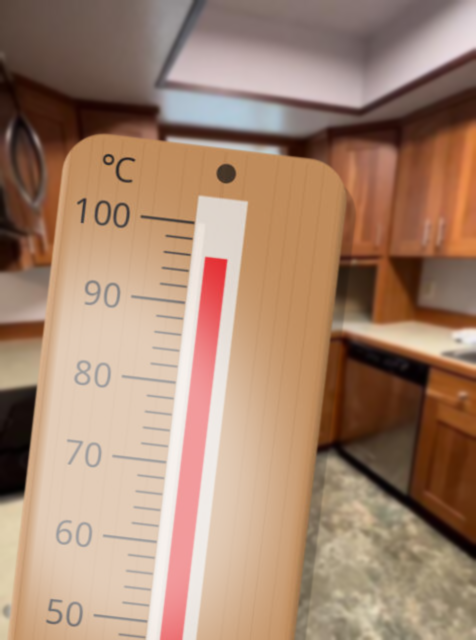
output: 96 °C
